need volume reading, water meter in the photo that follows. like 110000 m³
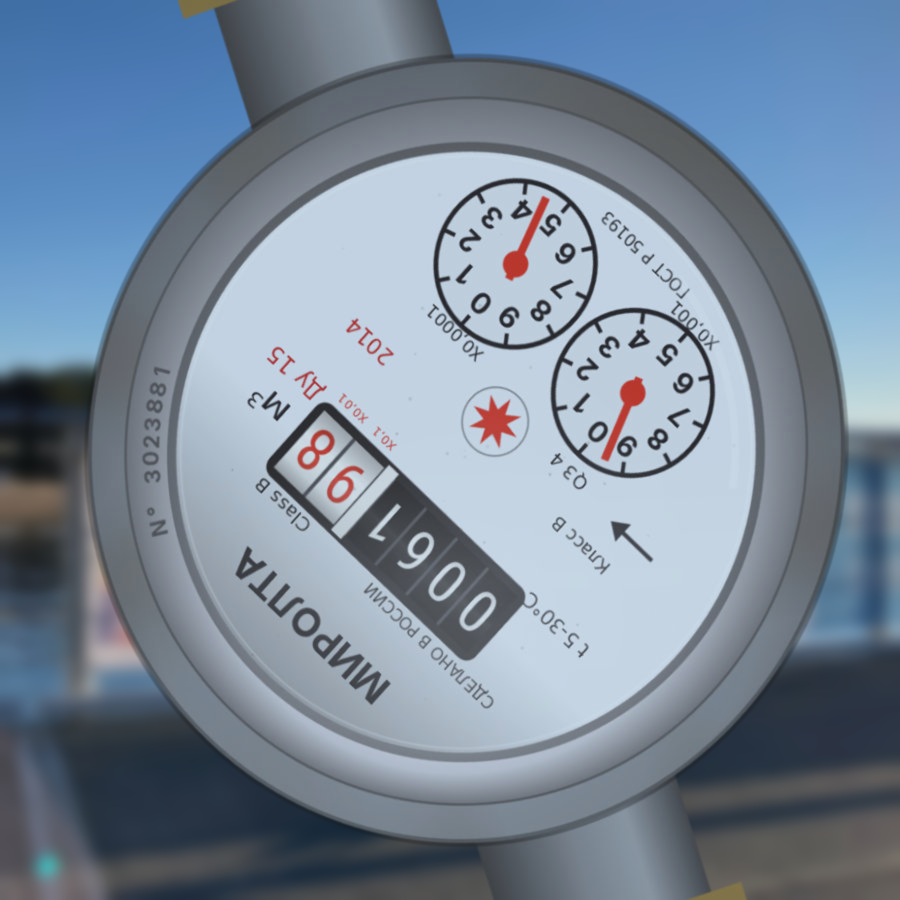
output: 61.9794 m³
